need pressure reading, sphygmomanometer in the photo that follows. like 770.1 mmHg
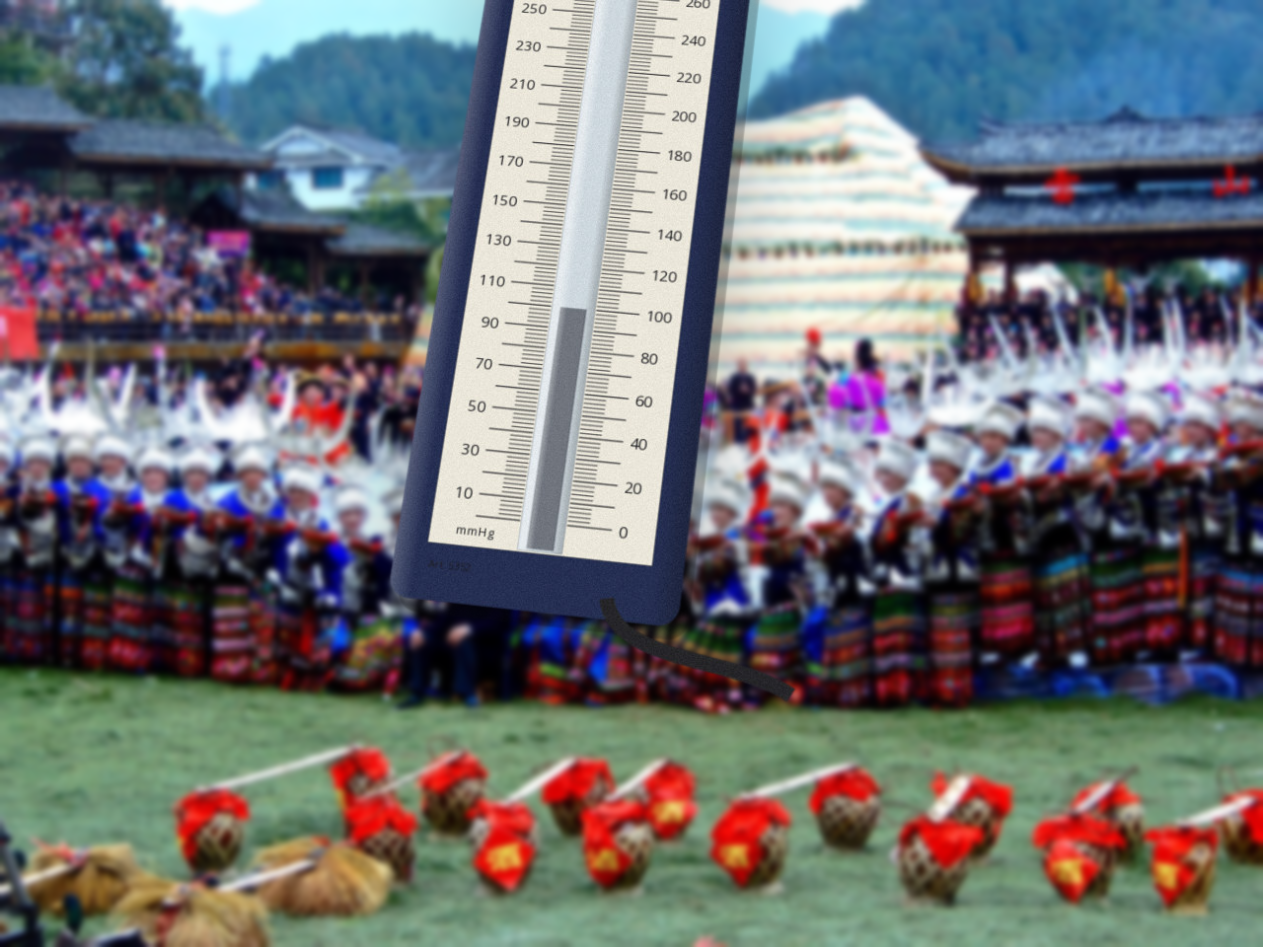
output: 100 mmHg
